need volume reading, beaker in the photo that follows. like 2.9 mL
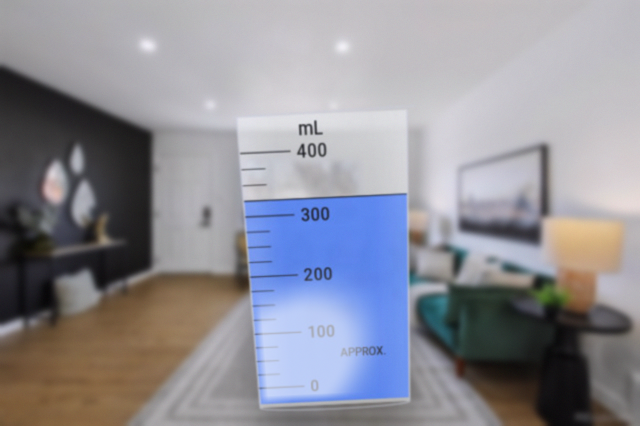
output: 325 mL
